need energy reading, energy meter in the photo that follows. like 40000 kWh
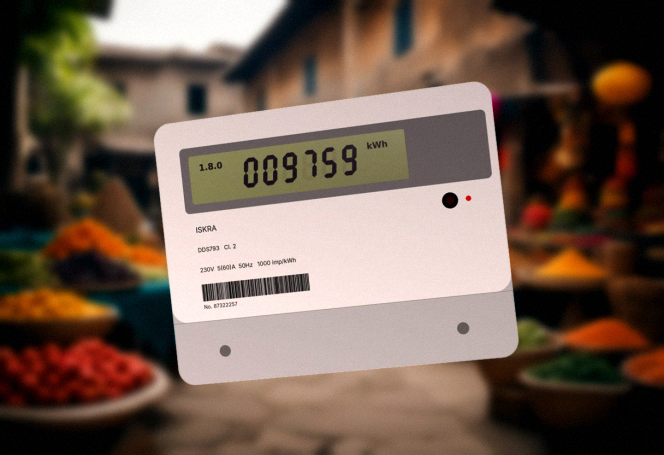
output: 9759 kWh
